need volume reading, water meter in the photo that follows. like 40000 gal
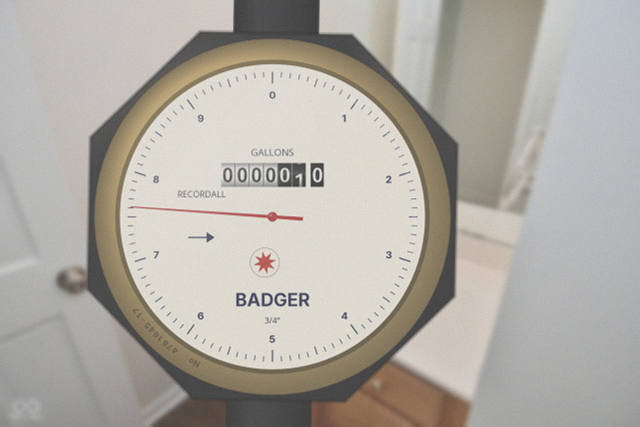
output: 7.6 gal
